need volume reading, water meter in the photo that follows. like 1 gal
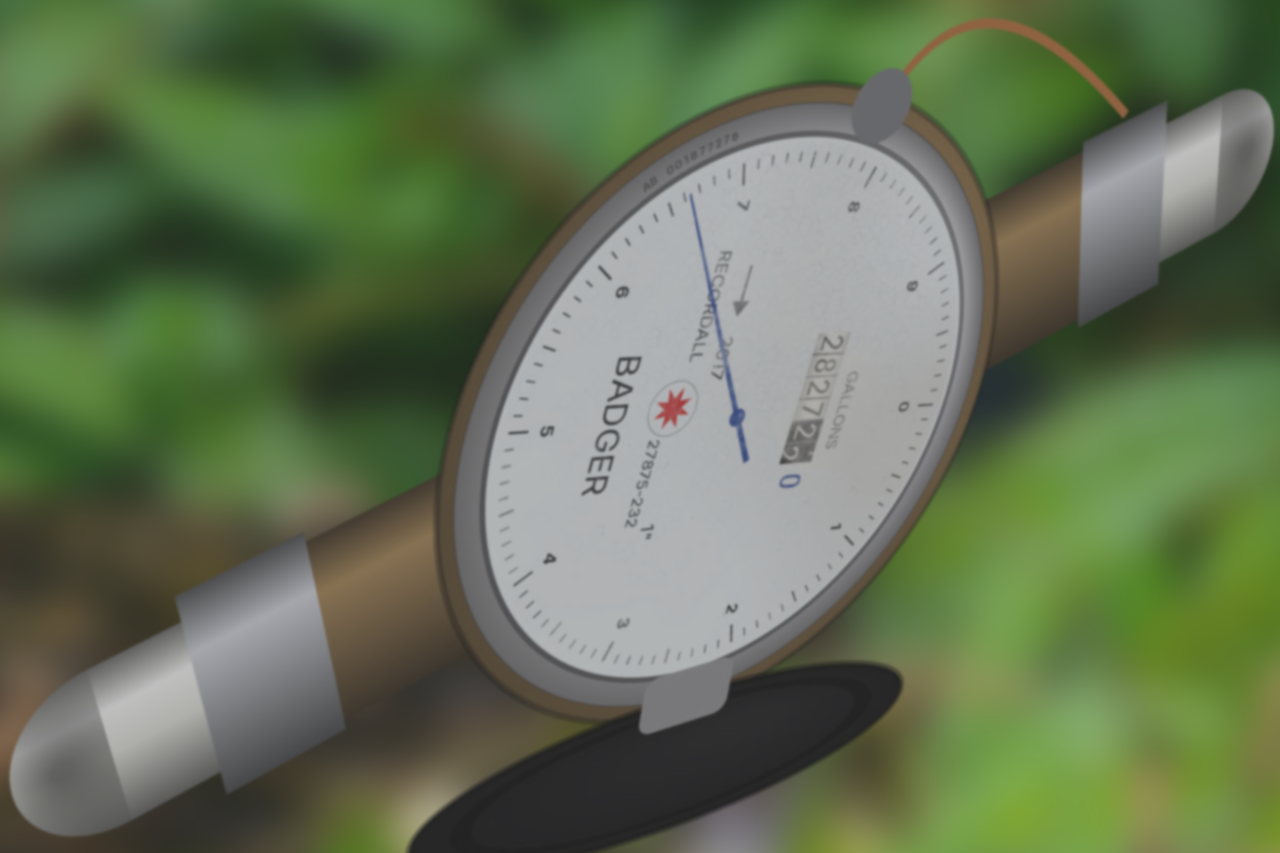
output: 2827216.6 gal
